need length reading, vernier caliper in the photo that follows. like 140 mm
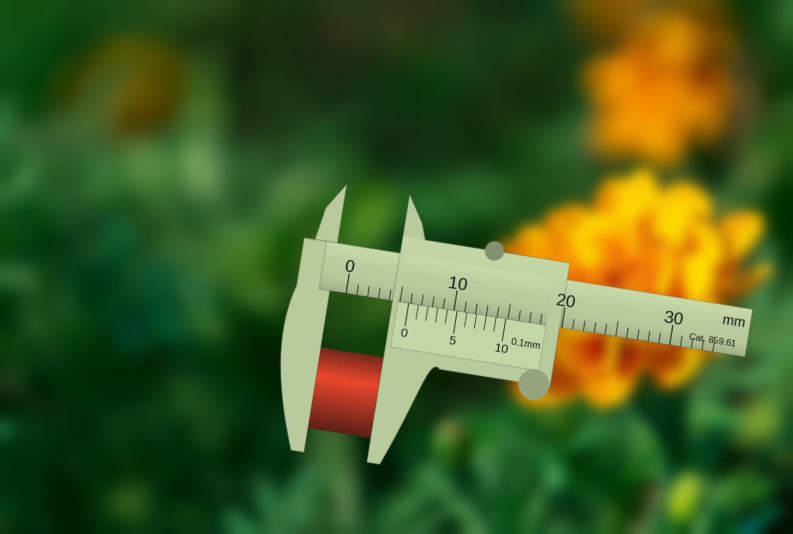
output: 5.8 mm
